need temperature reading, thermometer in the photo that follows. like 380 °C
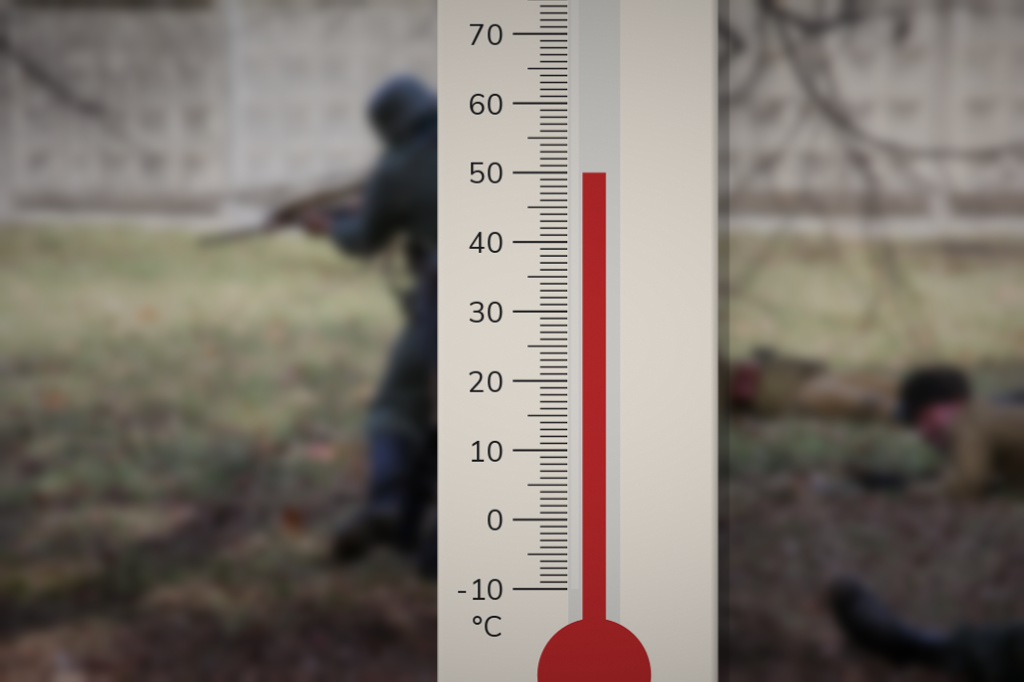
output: 50 °C
